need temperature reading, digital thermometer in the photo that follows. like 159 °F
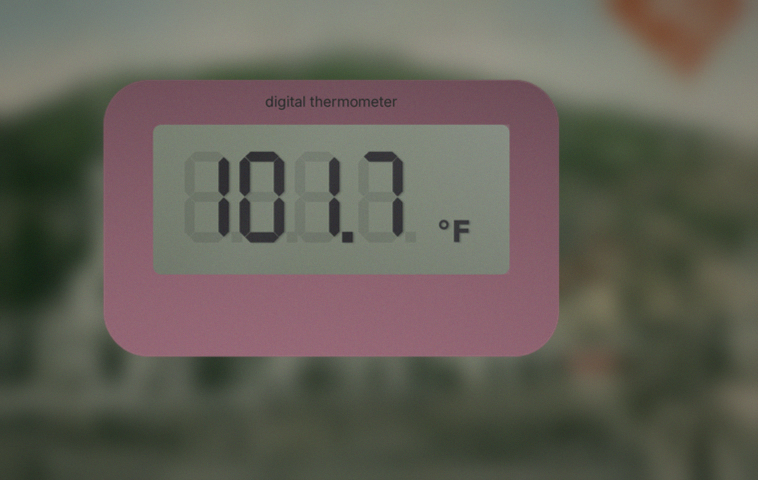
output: 101.7 °F
